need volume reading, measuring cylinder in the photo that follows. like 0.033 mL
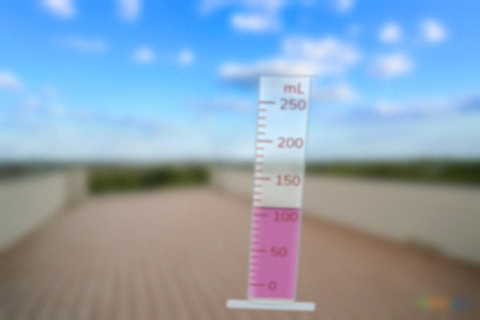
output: 110 mL
